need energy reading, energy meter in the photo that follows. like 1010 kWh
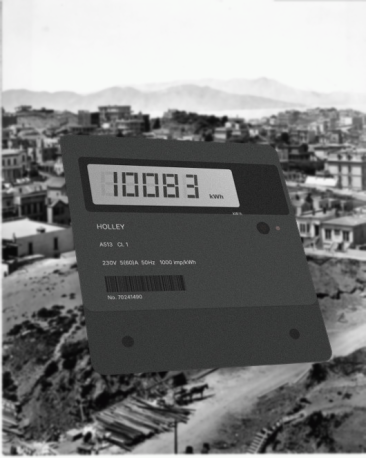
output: 10083 kWh
